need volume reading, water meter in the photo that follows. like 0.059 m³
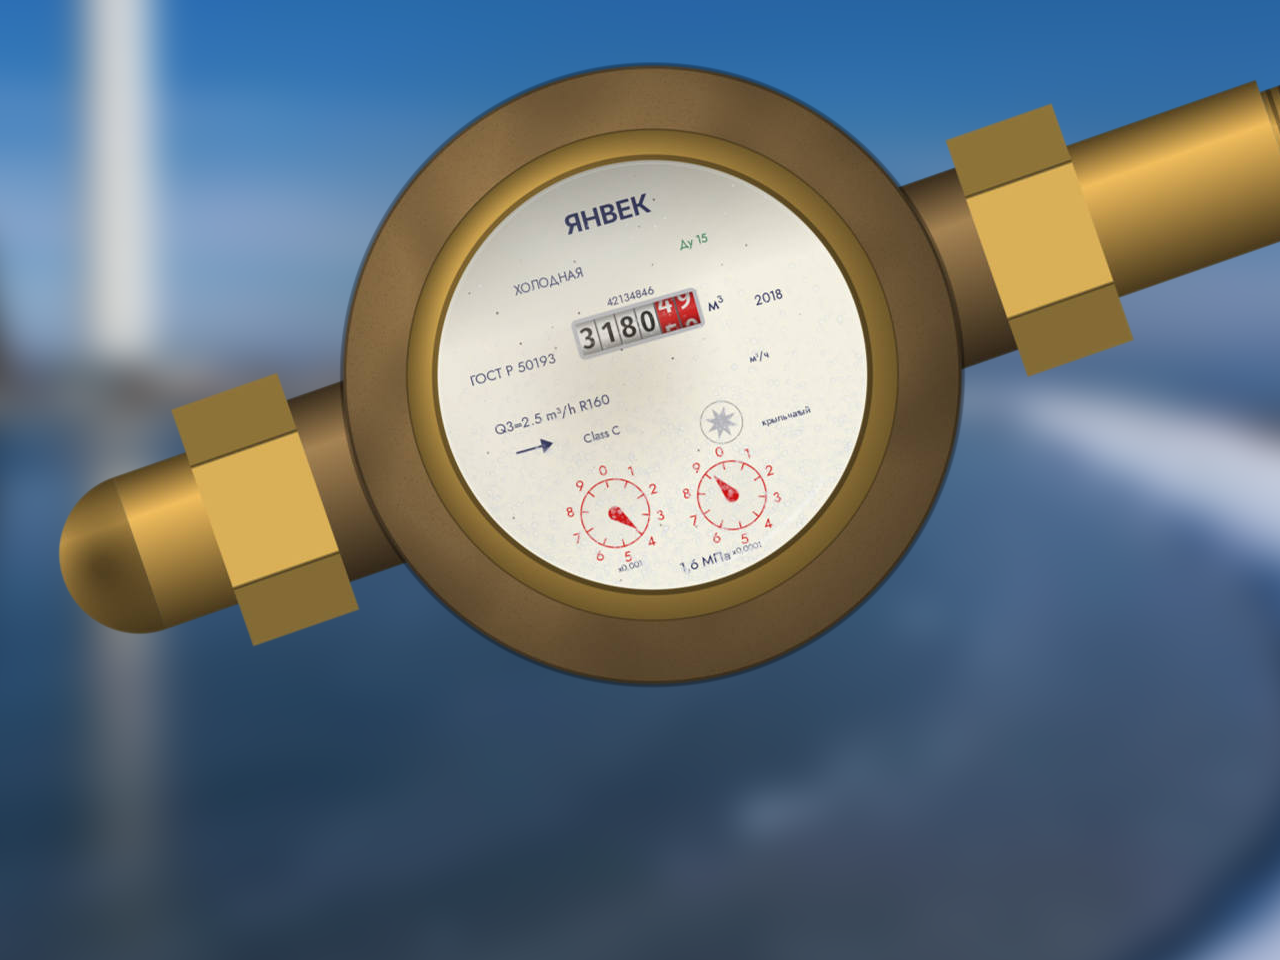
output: 3180.4939 m³
